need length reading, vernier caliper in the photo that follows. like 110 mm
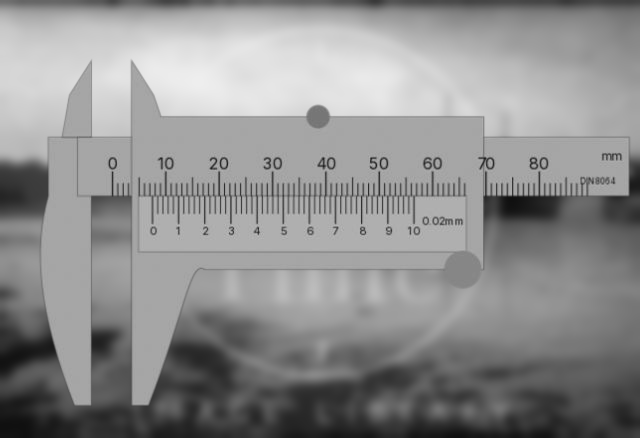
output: 7.5 mm
